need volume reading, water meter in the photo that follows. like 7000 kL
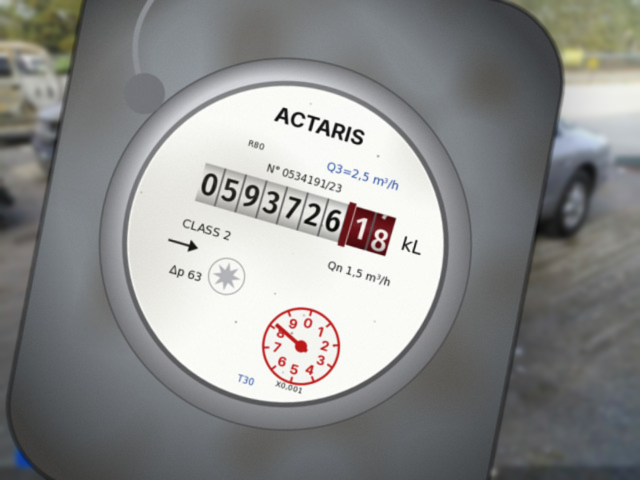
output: 593726.178 kL
